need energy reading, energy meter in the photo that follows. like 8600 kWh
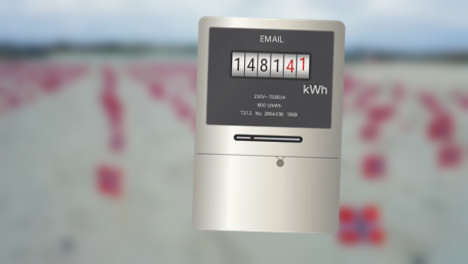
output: 1481.41 kWh
